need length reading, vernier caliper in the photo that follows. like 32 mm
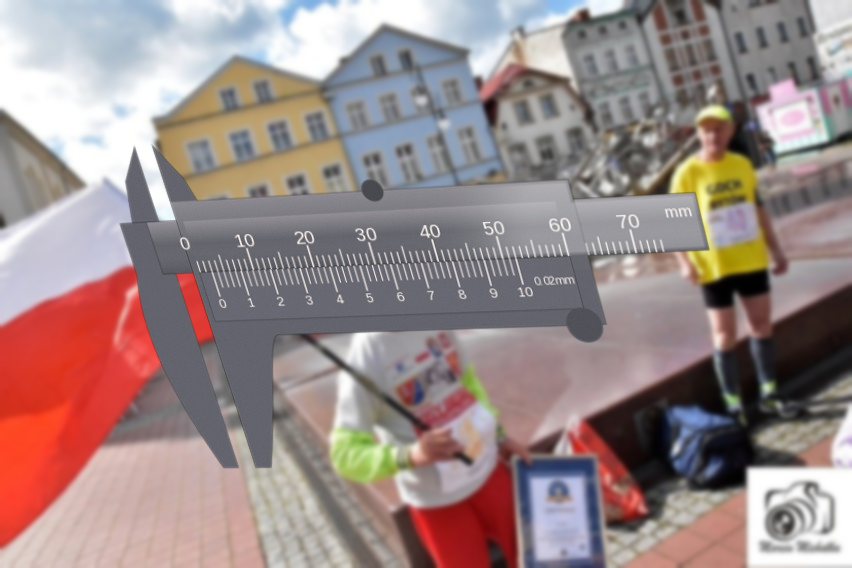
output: 3.0 mm
